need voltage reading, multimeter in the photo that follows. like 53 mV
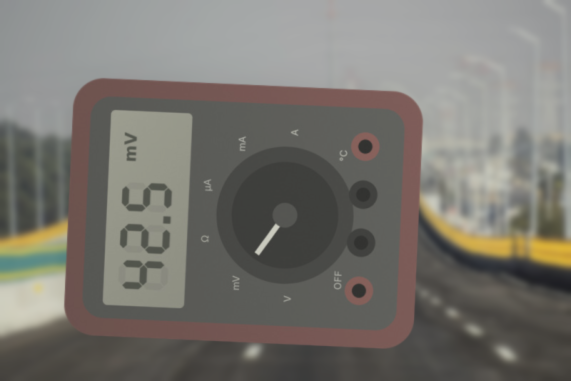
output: 42.5 mV
